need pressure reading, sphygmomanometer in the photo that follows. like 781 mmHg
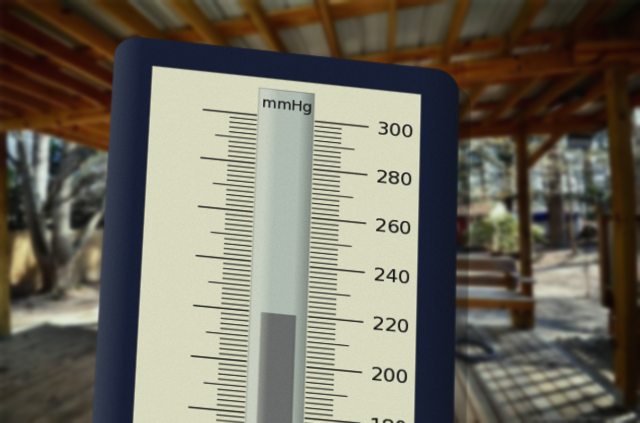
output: 220 mmHg
